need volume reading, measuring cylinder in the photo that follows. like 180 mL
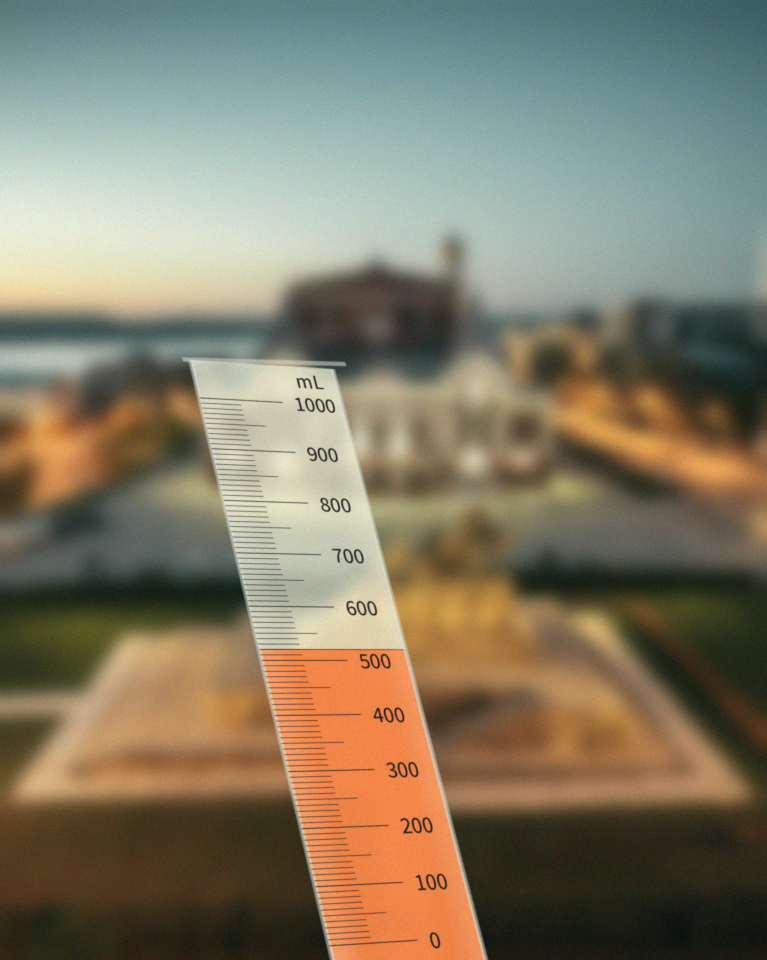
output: 520 mL
